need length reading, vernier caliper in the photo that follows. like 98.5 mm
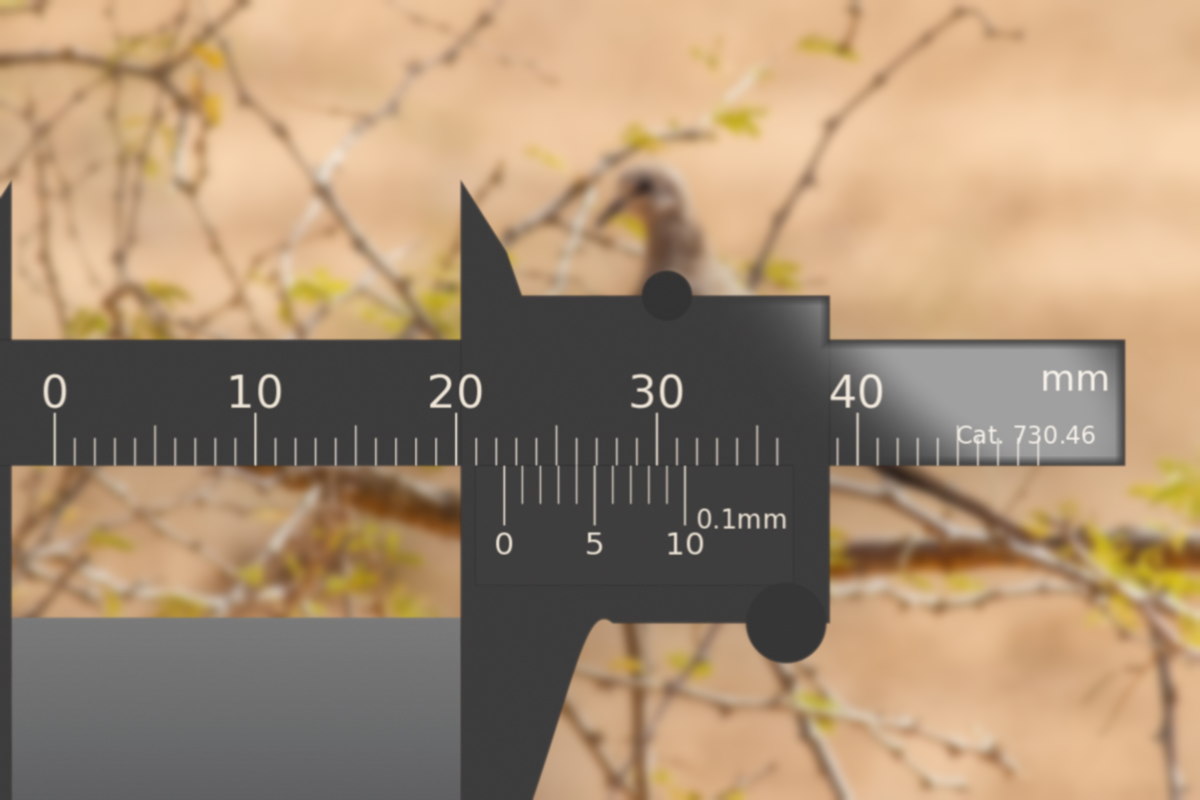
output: 22.4 mm
